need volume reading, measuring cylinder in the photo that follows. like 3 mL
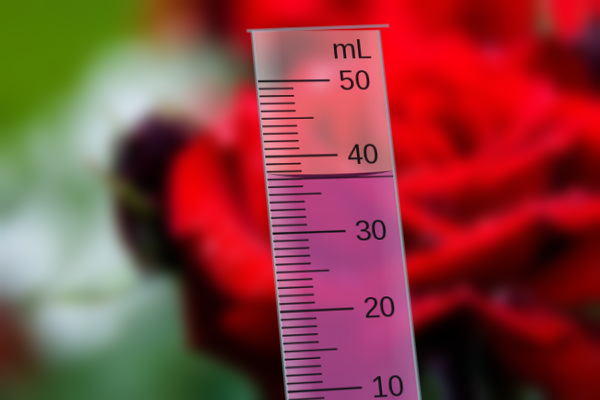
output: 37 mL
